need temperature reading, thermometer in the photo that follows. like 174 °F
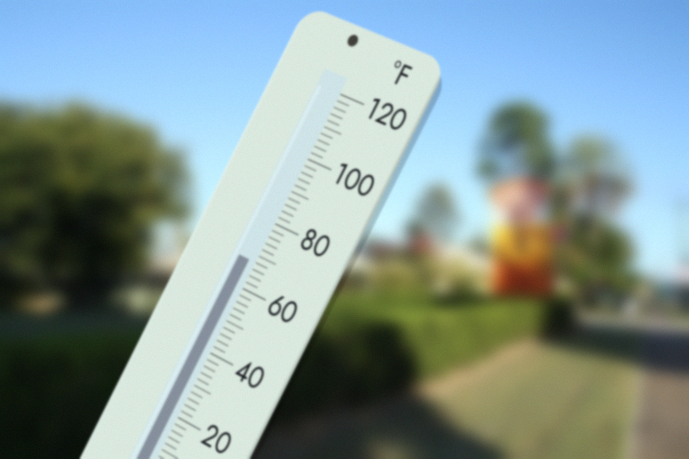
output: 68 °F
